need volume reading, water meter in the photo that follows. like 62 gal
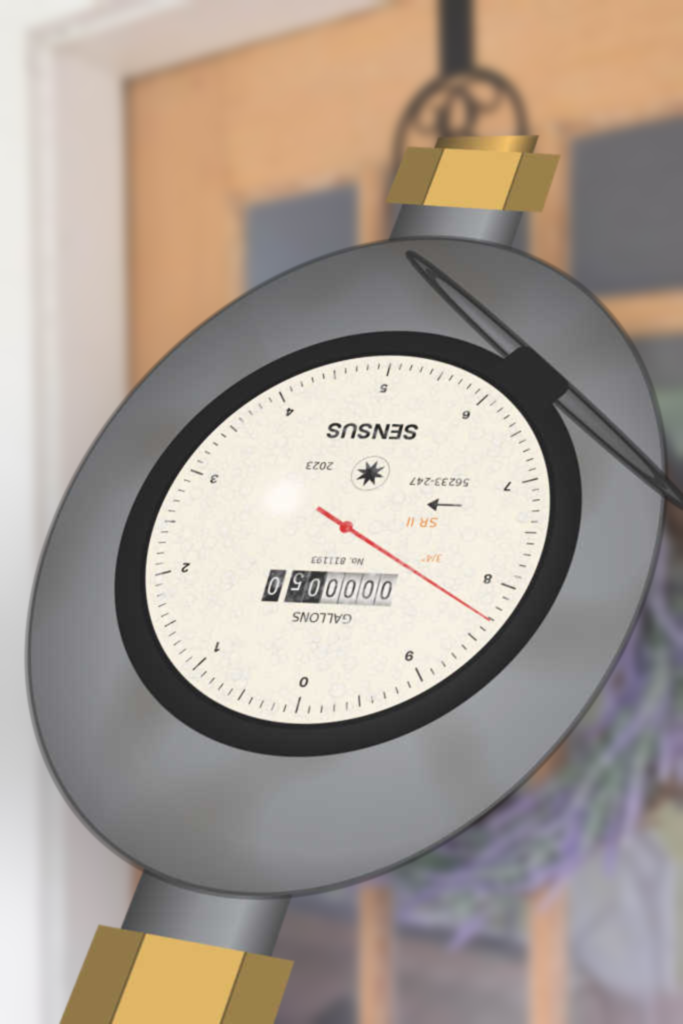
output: 48.3 gal
